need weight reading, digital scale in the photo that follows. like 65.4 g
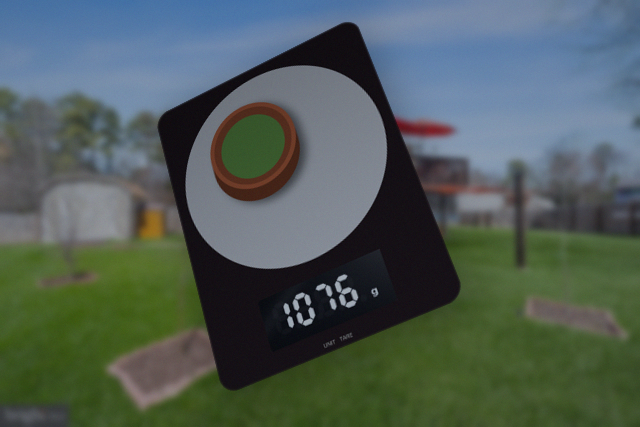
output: 1076 g
